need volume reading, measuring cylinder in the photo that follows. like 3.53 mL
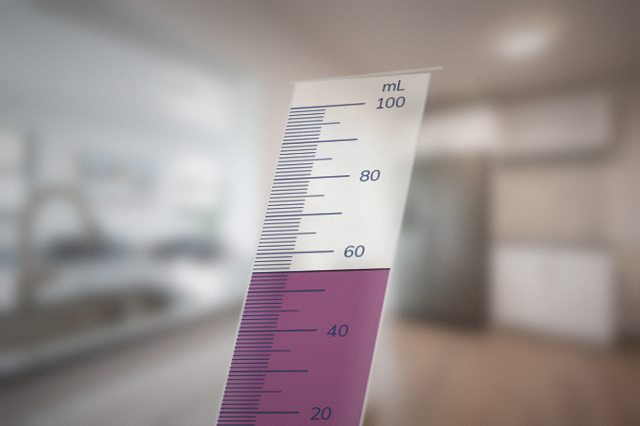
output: 55 mL
